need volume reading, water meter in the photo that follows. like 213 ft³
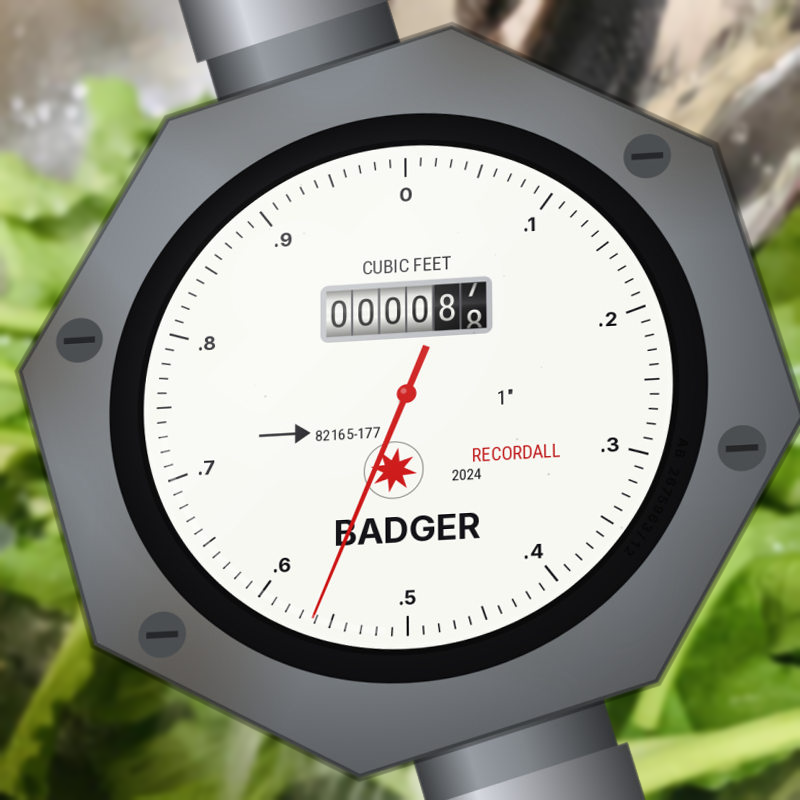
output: 87.56 ft³
